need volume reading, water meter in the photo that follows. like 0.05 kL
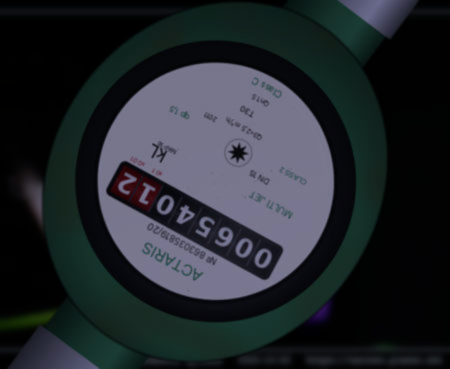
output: 6540.12 kL
